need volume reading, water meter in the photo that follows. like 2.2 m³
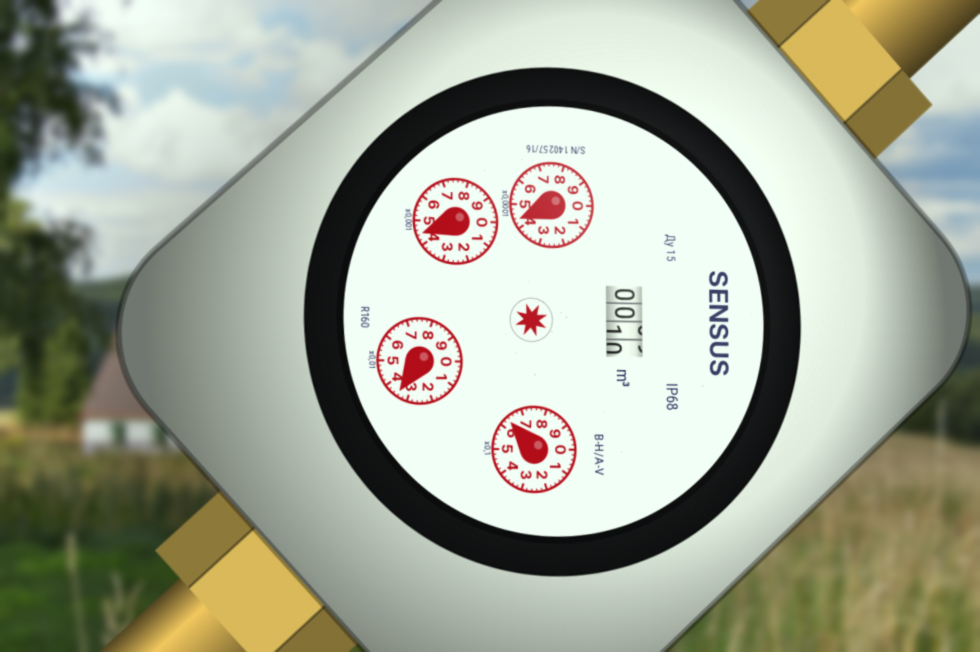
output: 9.6344 m³
